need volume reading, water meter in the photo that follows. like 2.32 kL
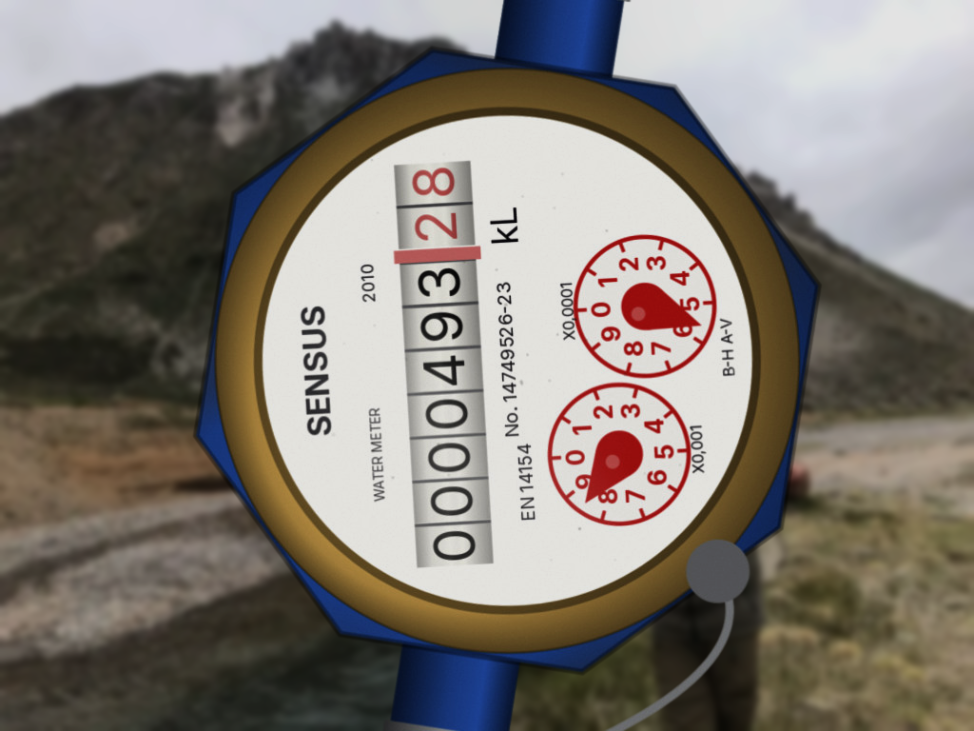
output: 493.2885 kL
